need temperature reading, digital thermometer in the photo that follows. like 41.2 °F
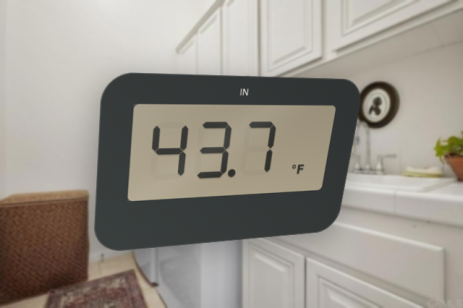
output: 43.7 °F
